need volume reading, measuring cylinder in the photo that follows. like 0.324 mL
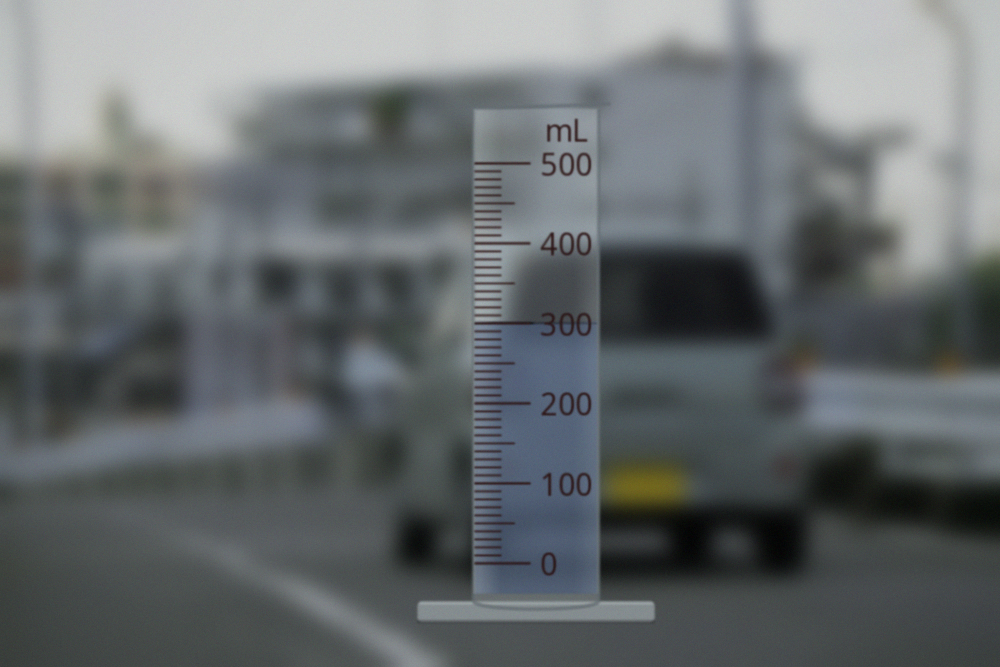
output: 300 mL
